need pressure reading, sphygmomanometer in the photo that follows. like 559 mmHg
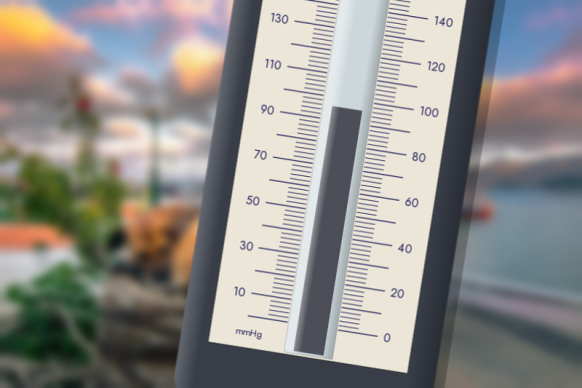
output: 96 mmHg
